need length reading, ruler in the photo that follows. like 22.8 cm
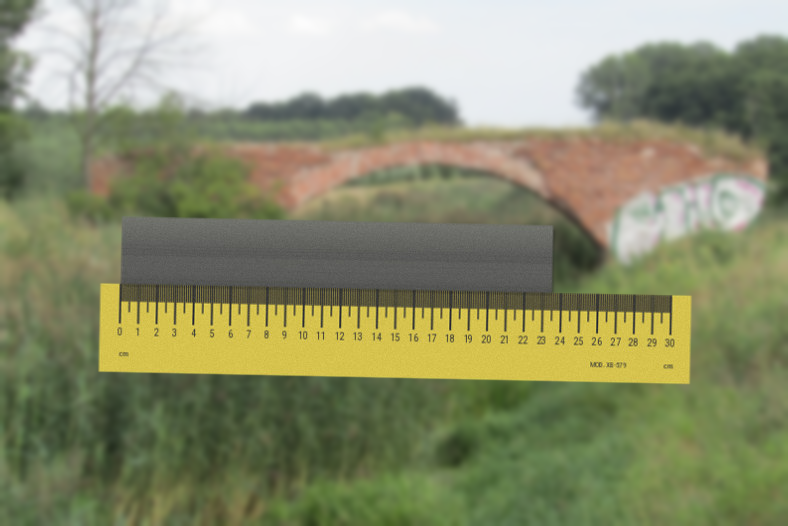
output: 23.5 cm
